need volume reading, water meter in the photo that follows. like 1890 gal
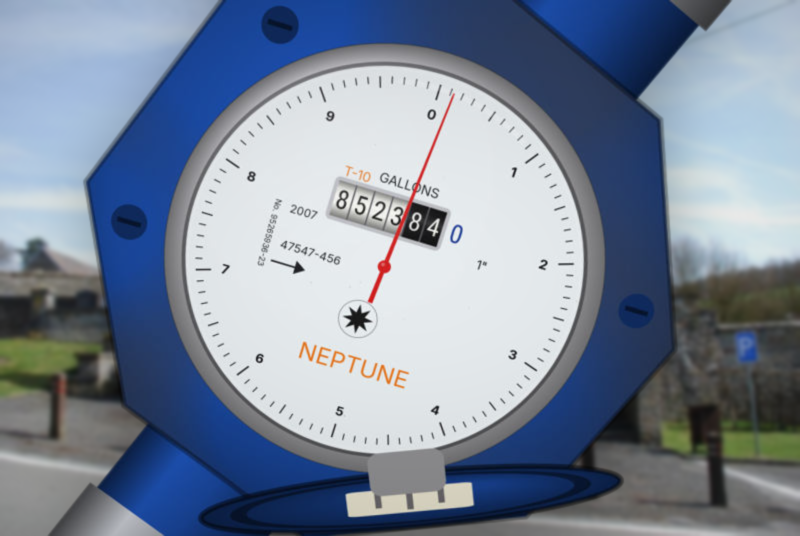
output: 8523840.1 gal
